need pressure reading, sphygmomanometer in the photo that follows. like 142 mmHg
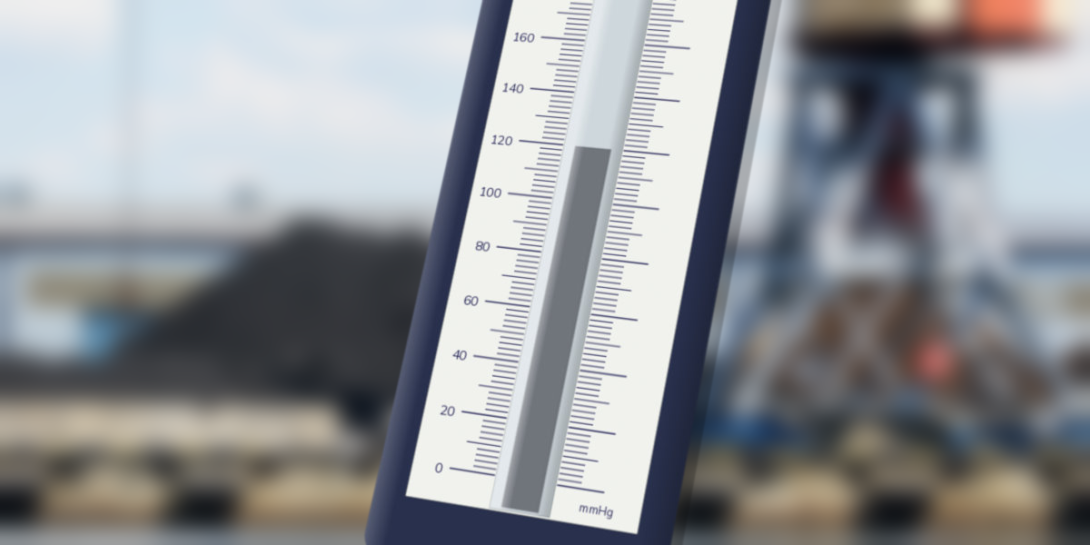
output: 120 mmHg
